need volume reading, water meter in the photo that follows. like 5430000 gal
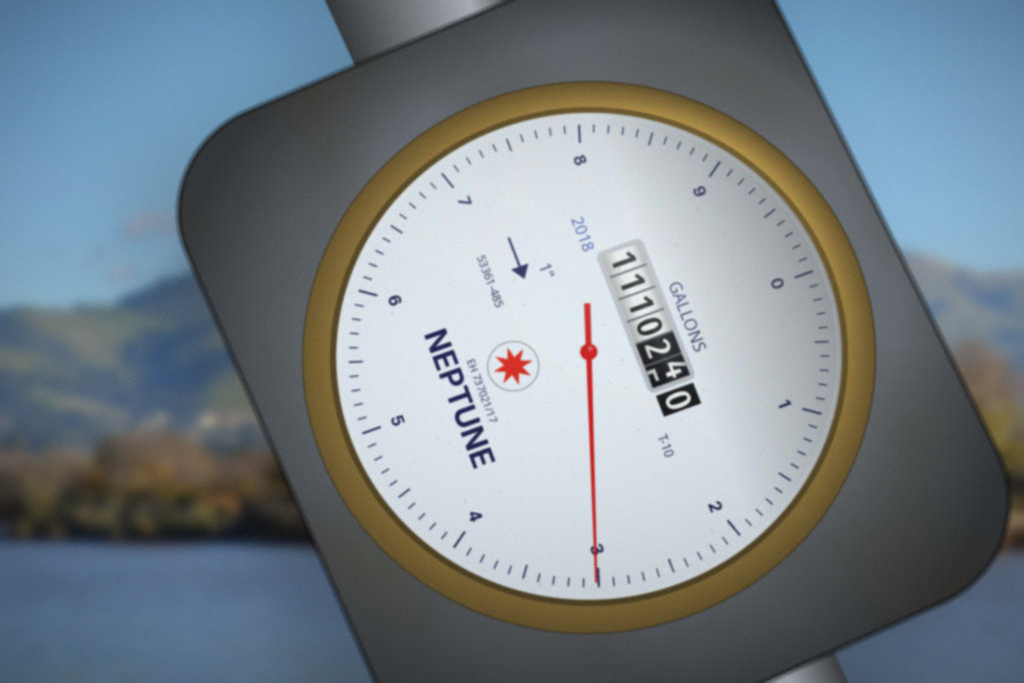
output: 1110243.0 gal
